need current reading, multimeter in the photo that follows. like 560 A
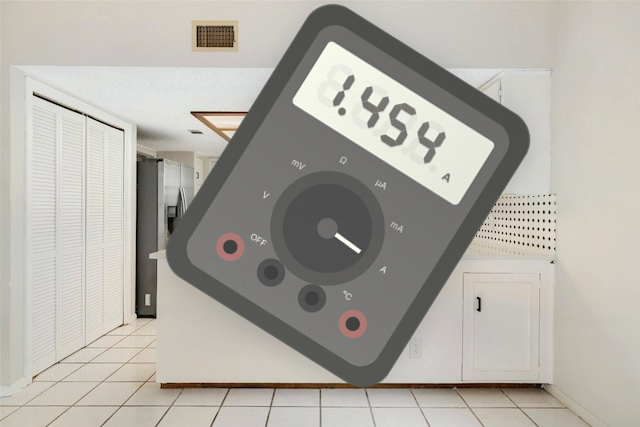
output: 1.454 A
